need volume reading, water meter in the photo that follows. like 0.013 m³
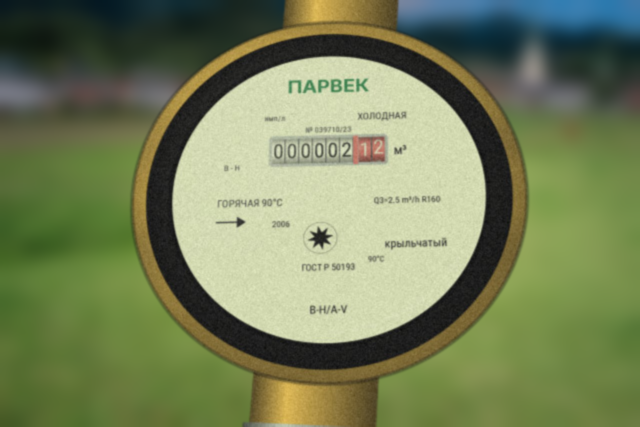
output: 2.12 m³
